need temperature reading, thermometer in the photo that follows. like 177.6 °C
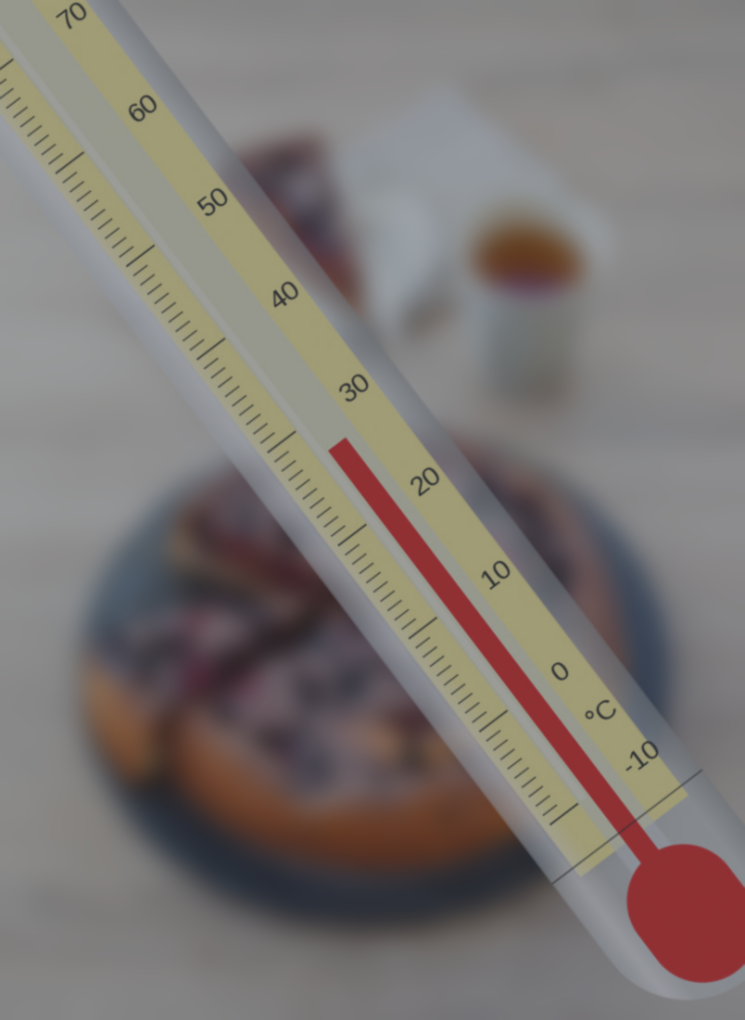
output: 27 °C
